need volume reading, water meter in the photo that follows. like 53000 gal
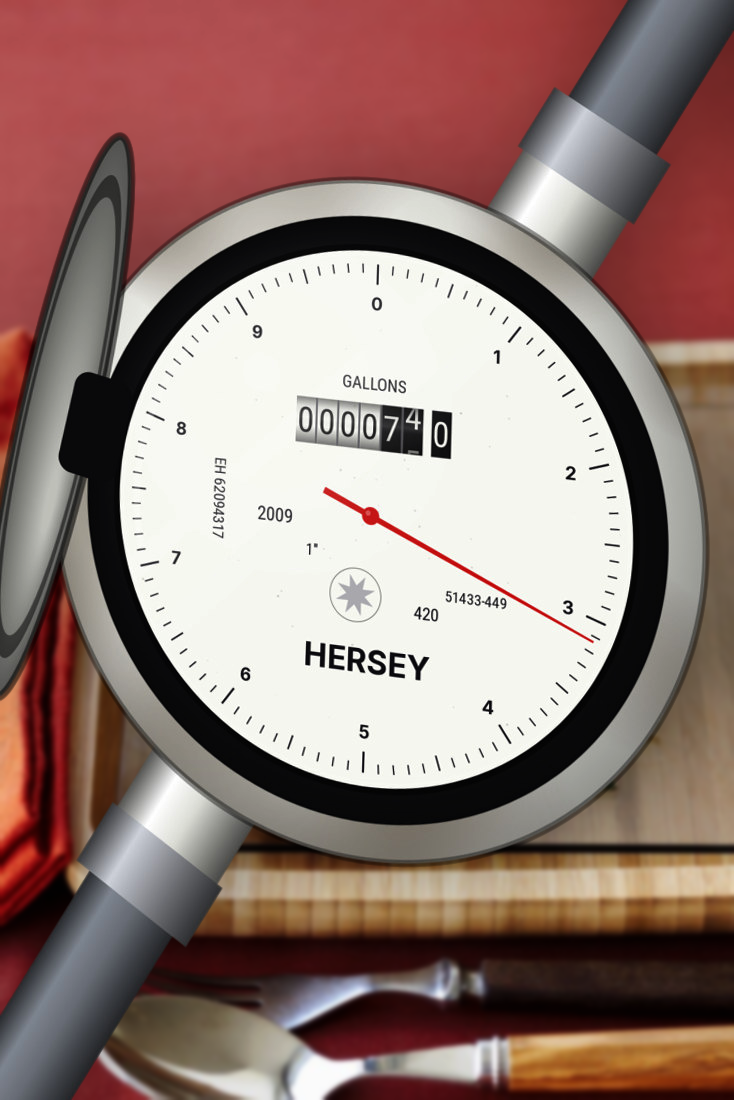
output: 743.1 gal
